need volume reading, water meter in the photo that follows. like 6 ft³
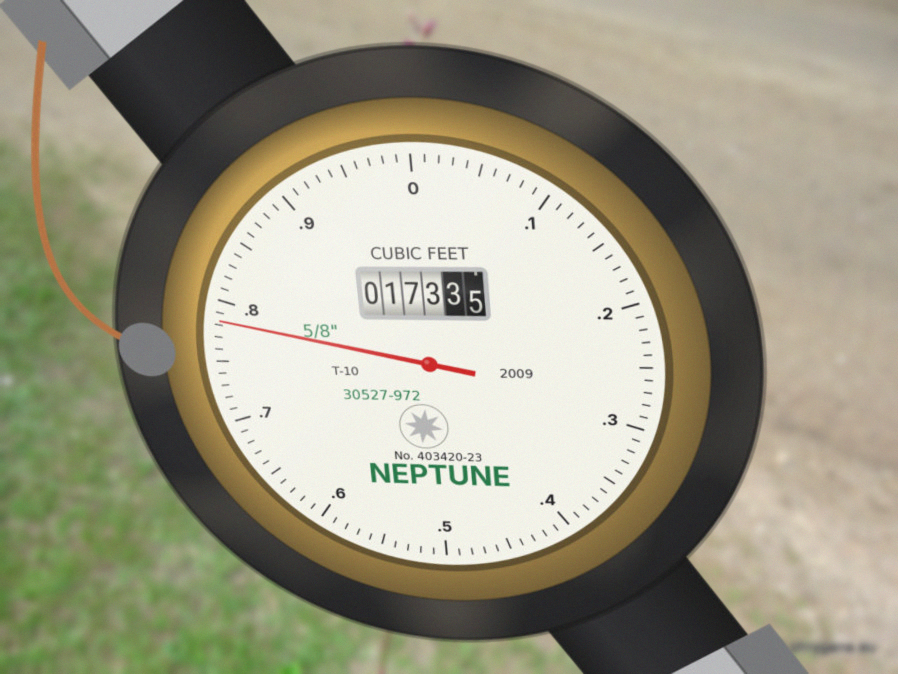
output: 17334.78 ft³
